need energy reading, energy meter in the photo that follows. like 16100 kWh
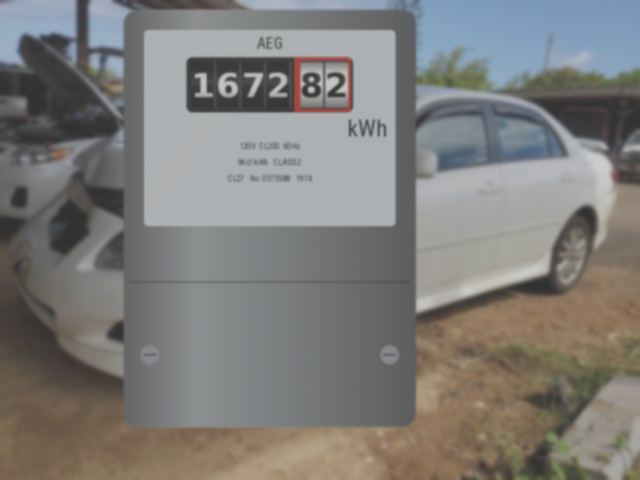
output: 1672.82 kWh
